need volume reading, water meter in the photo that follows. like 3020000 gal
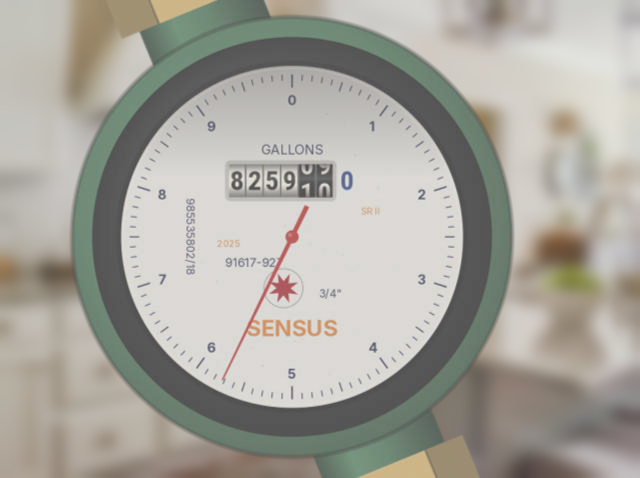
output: 8259095.7 gal
